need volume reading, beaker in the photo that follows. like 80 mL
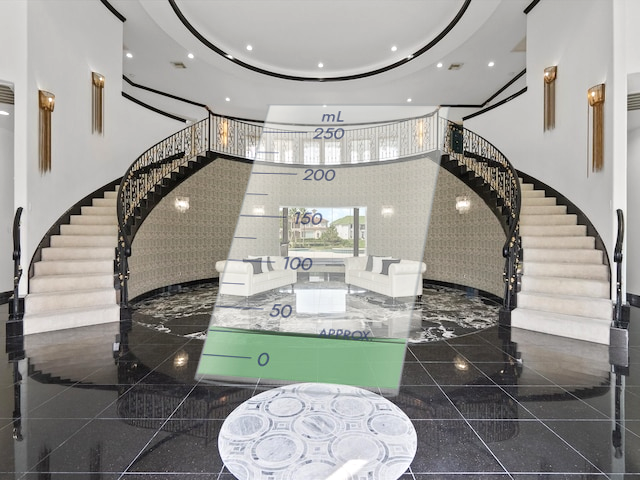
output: 25 mL
